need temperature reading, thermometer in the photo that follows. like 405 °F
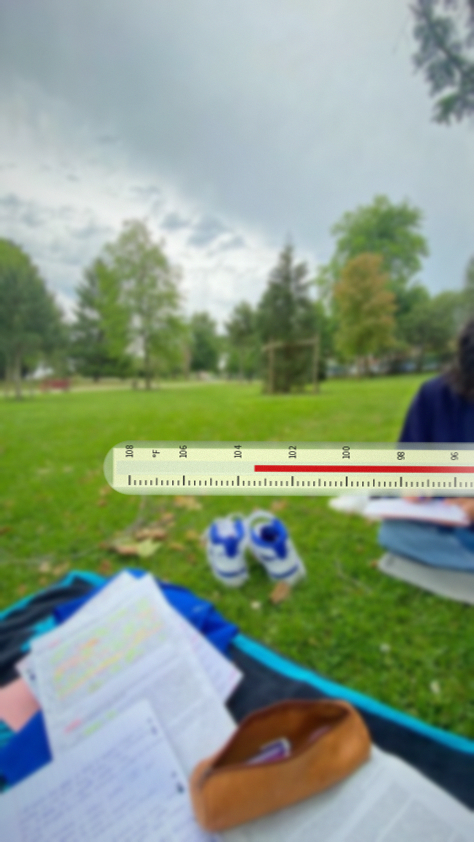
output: 103.4 °F
